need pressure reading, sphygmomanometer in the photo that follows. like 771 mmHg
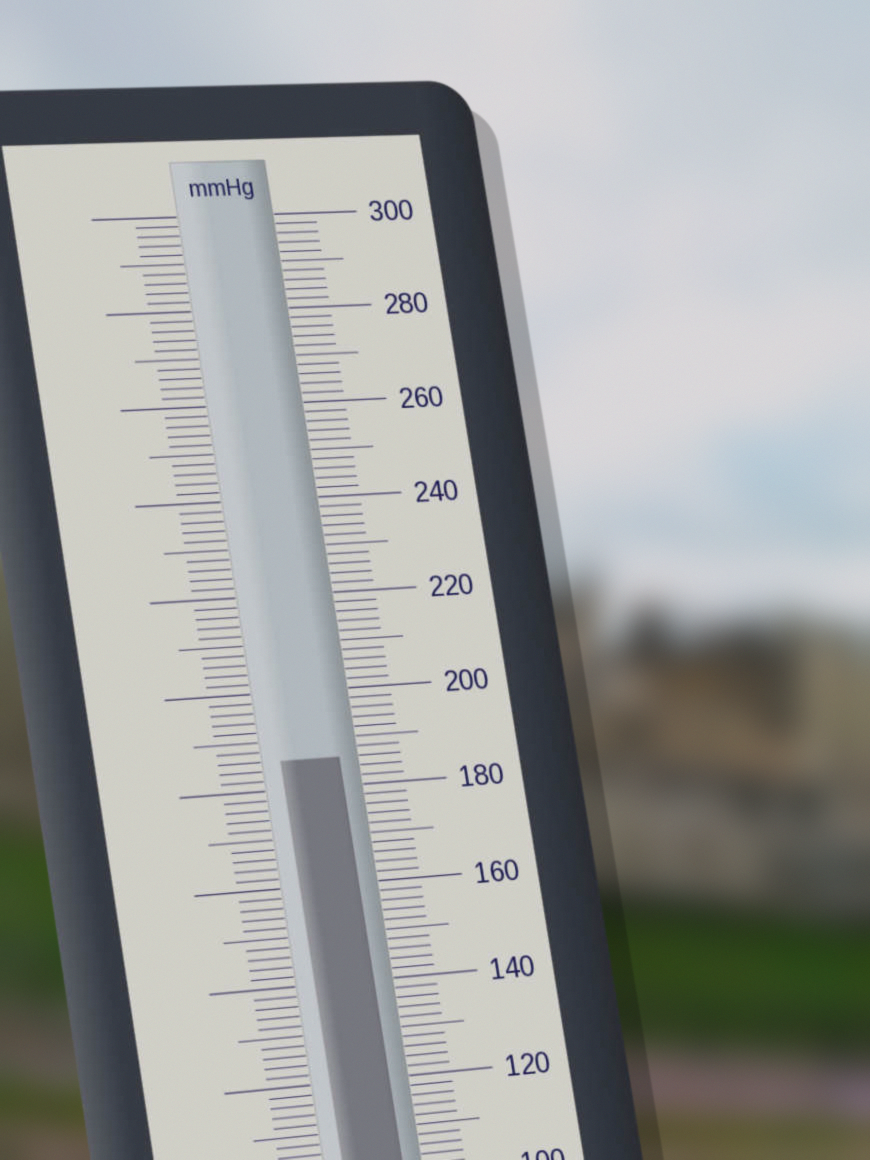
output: 186 mmHg
